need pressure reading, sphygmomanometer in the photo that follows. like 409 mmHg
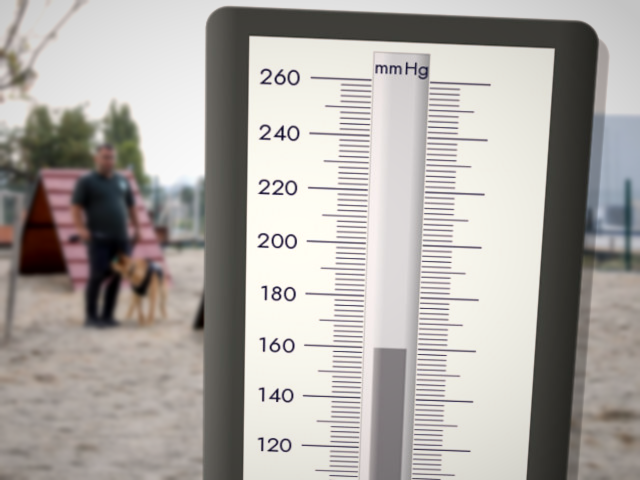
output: 160 mmHg
